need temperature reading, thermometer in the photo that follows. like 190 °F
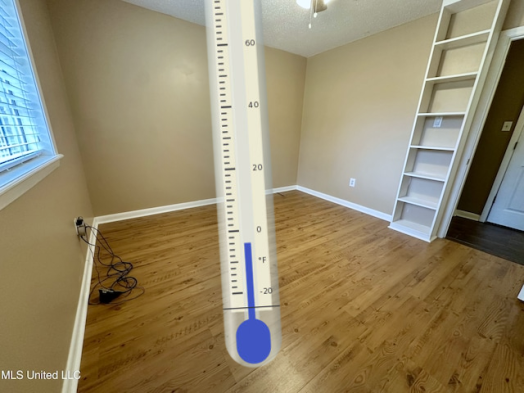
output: -4 °F
